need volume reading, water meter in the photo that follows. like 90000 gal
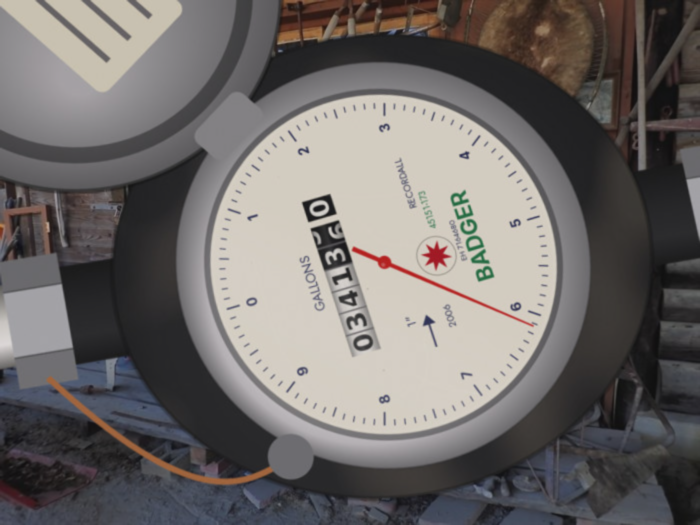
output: 341356.1 gal
